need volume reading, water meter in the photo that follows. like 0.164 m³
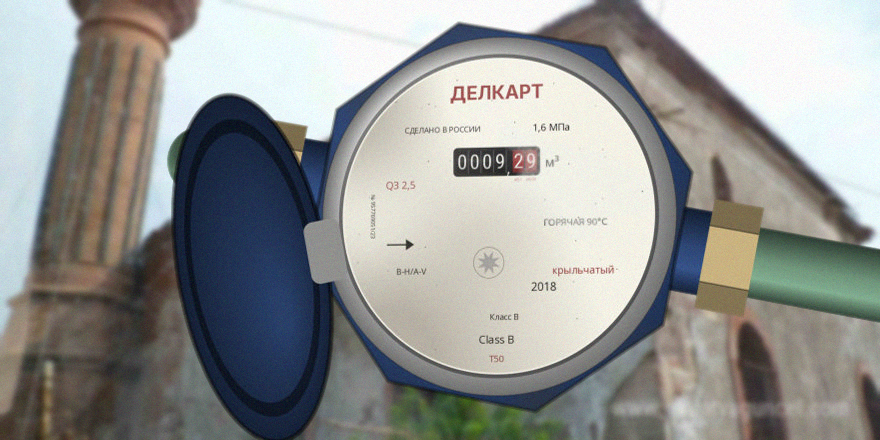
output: 9.29 m³
